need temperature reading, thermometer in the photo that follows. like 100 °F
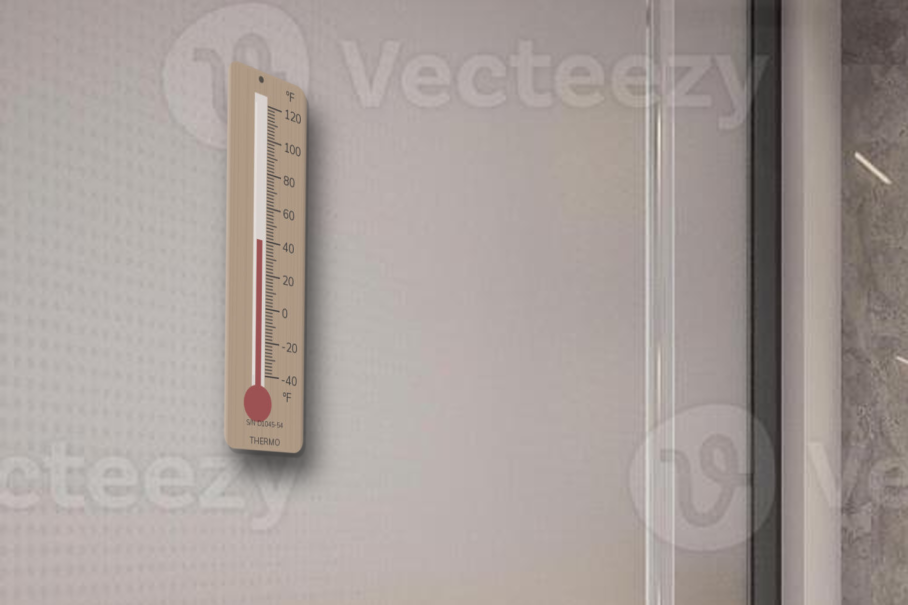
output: 40 °F
